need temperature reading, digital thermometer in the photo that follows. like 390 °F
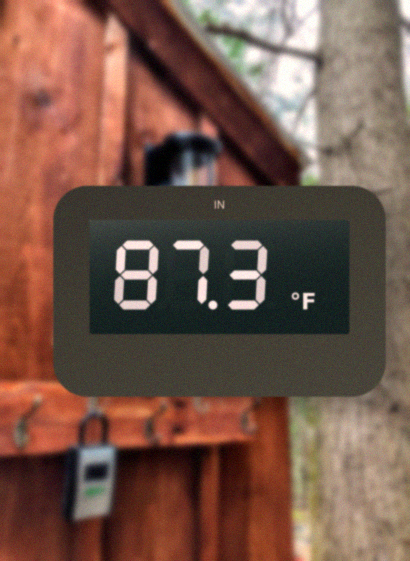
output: 87.3 °F
